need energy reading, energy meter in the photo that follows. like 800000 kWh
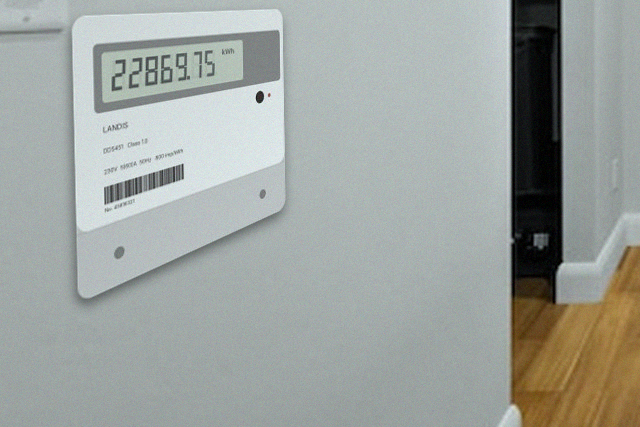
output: 22869.75 kWh
